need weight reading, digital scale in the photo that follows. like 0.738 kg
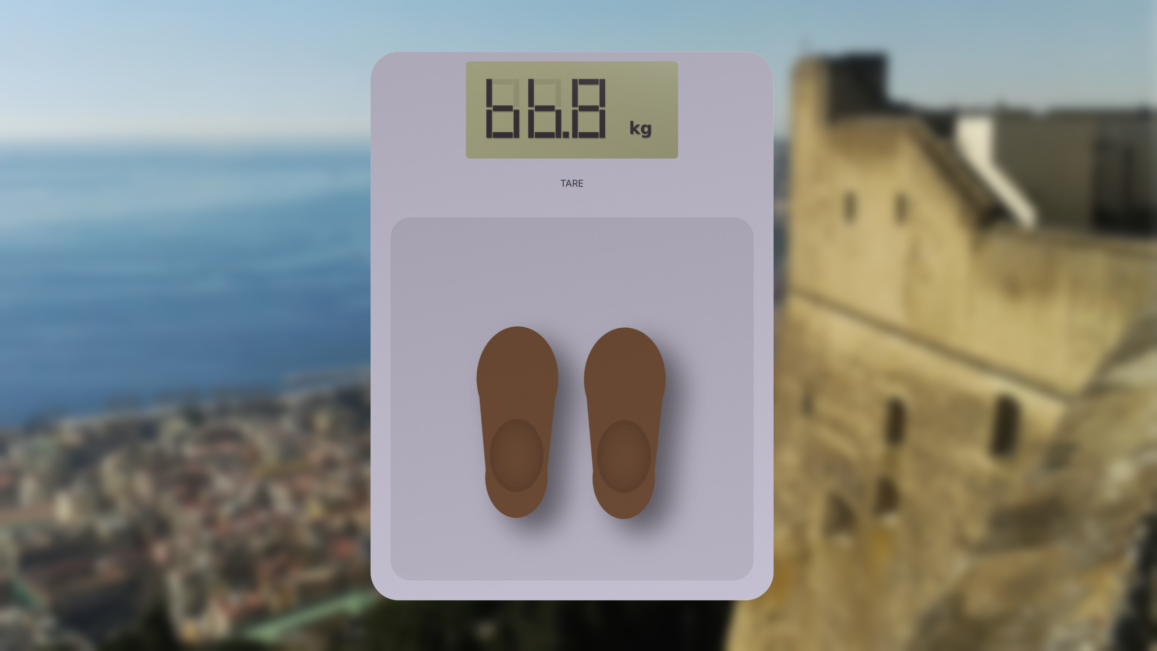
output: 66.8 kg
